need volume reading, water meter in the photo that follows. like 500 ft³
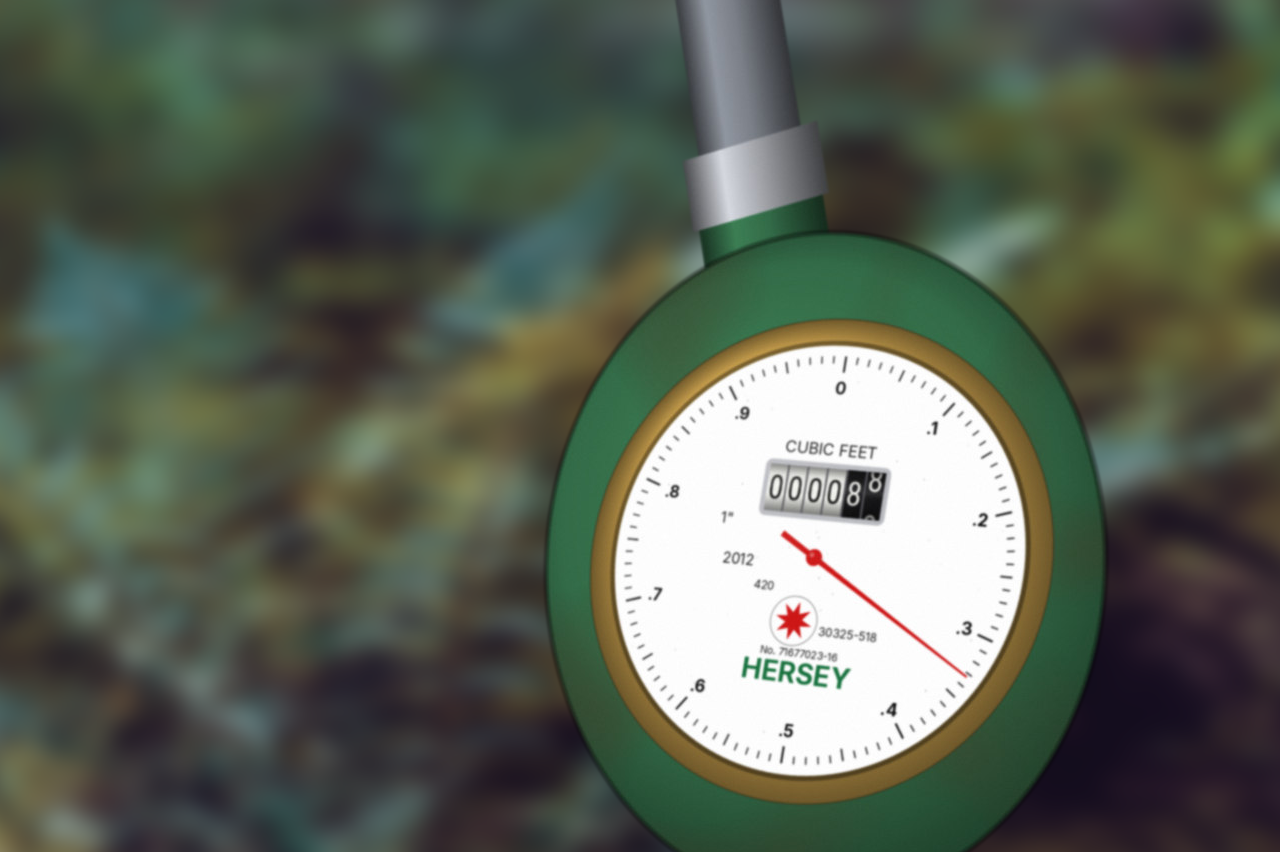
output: 88.33 ft³
